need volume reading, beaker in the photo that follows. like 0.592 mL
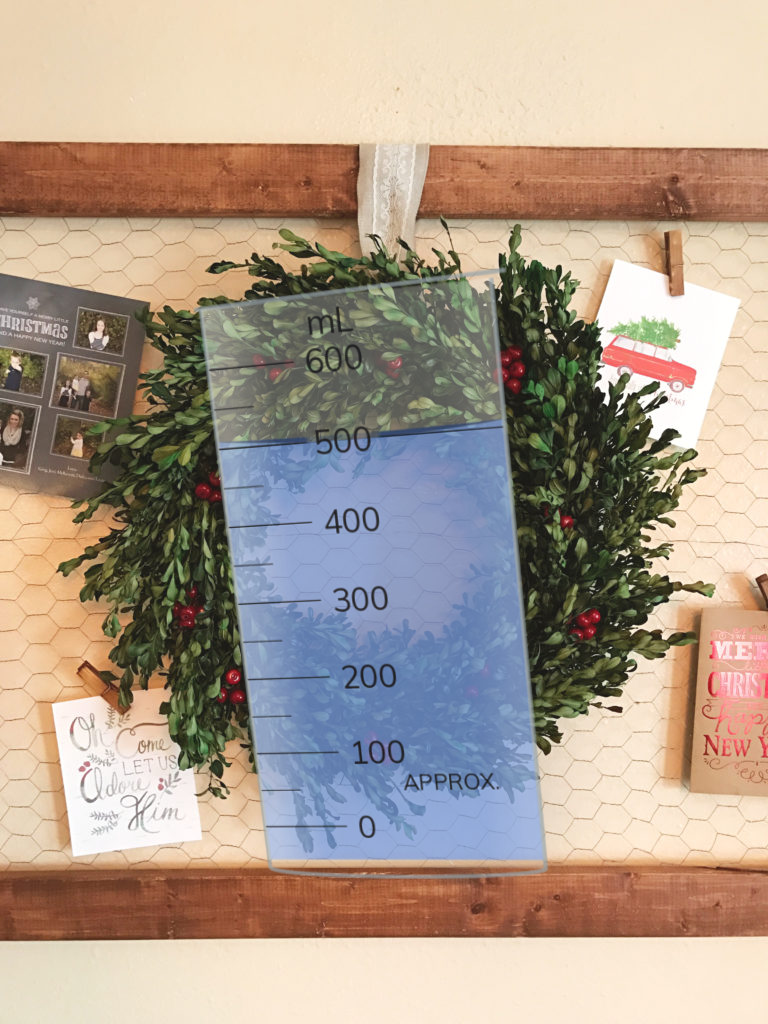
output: 500 mL
